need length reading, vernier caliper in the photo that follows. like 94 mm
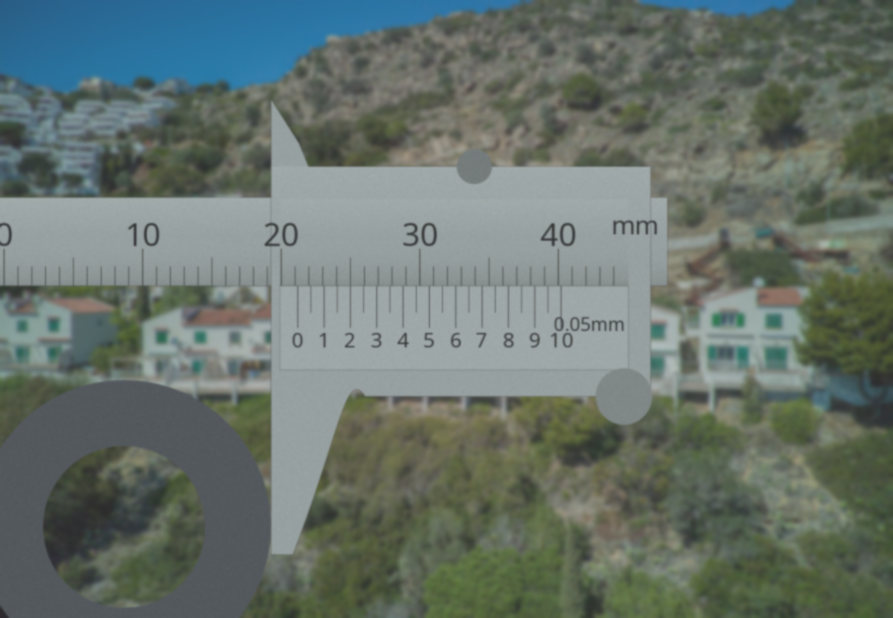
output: 21.2 mm
